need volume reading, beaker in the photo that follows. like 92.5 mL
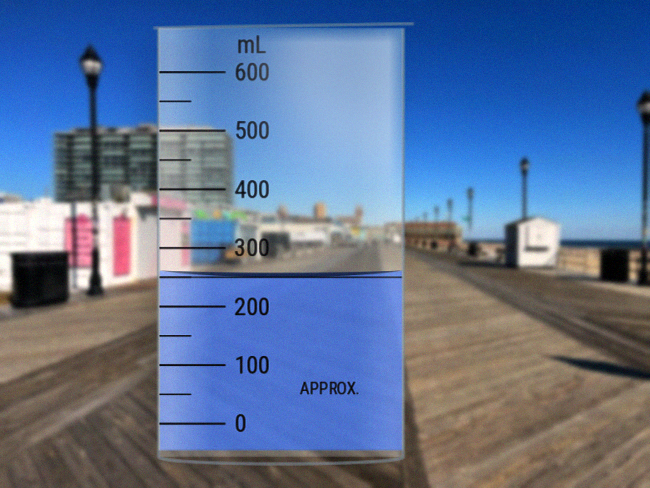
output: 250 mL
